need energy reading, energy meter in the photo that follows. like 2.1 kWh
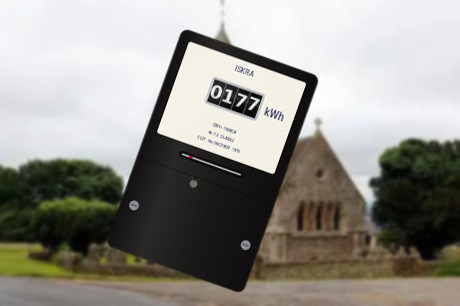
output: 177 kWh
